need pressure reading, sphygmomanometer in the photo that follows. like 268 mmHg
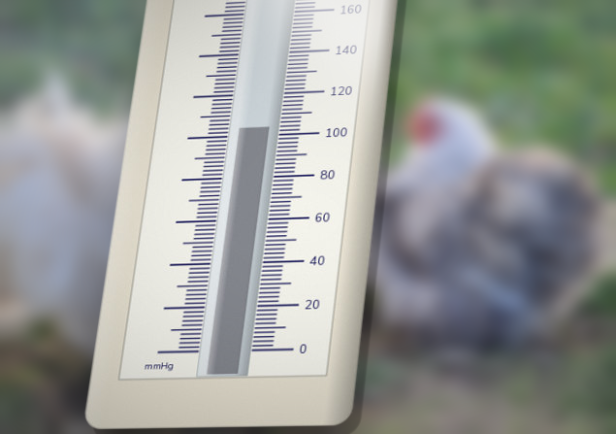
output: 104 mmHg
